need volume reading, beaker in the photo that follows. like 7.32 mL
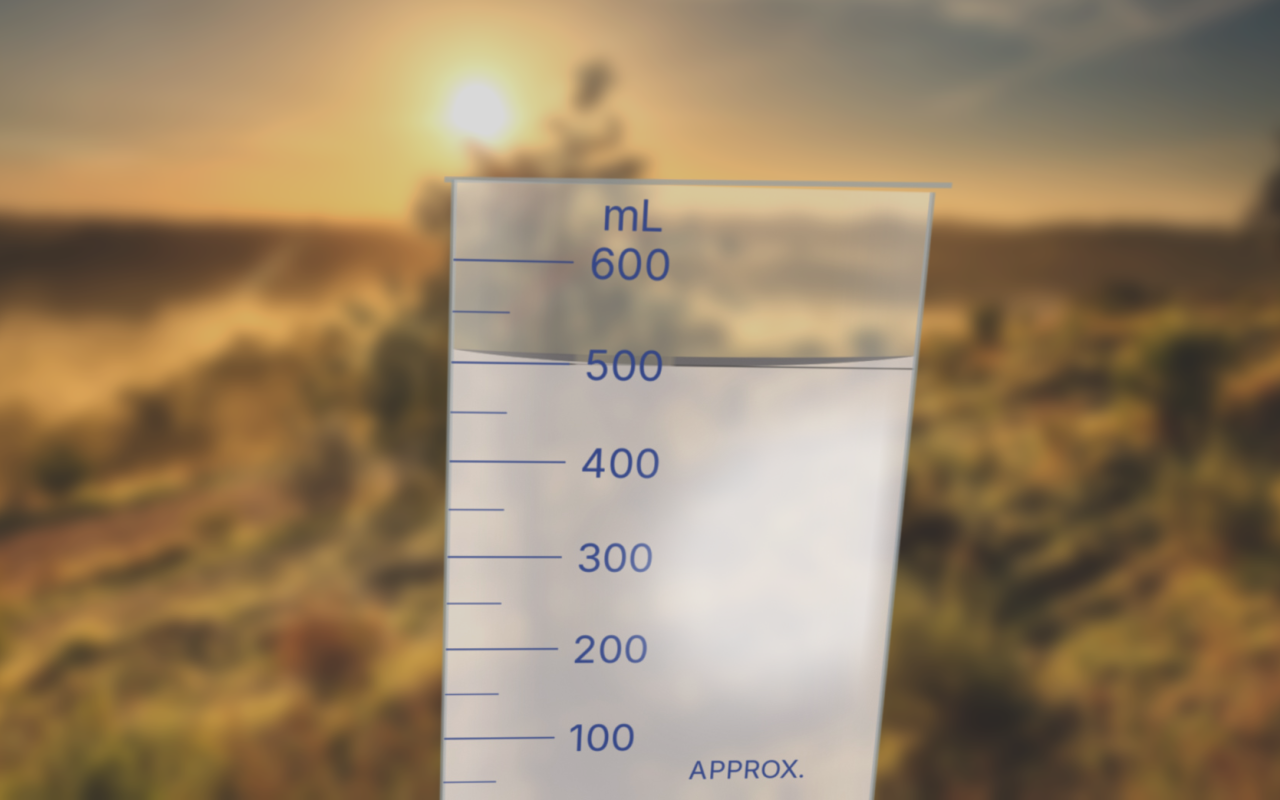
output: 500 mL
